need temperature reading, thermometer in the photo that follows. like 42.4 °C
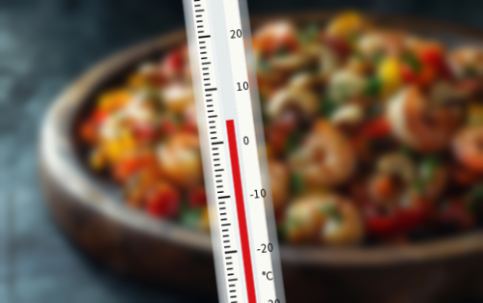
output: 4 °C
